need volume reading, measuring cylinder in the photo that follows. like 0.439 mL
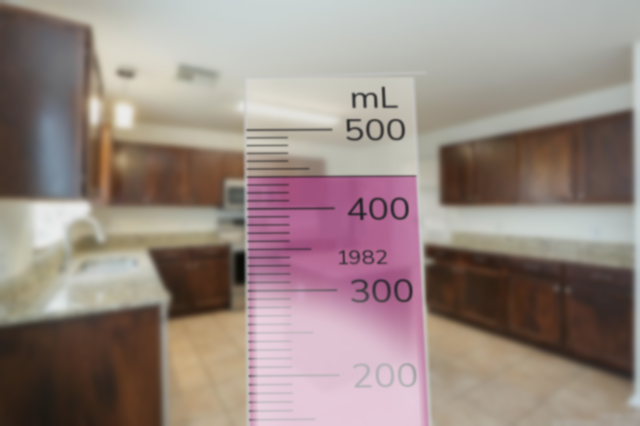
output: 440 mL
